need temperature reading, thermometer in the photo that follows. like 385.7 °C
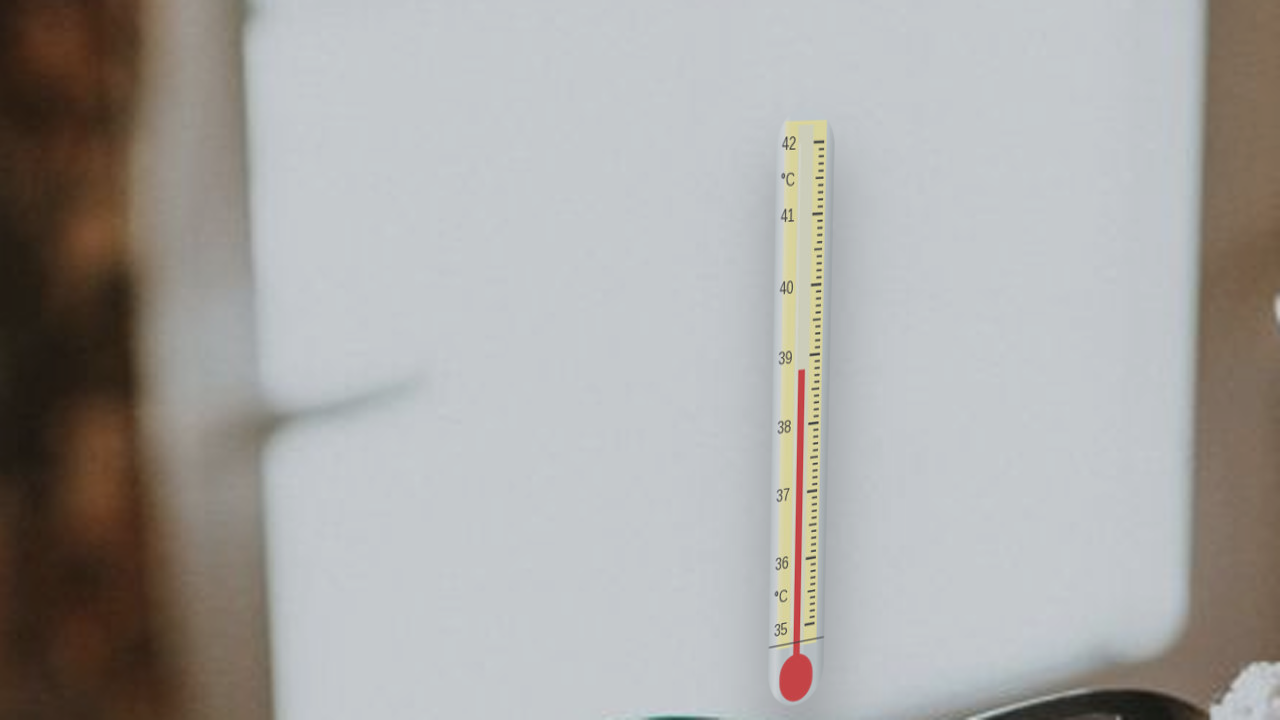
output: 38.8 °C
